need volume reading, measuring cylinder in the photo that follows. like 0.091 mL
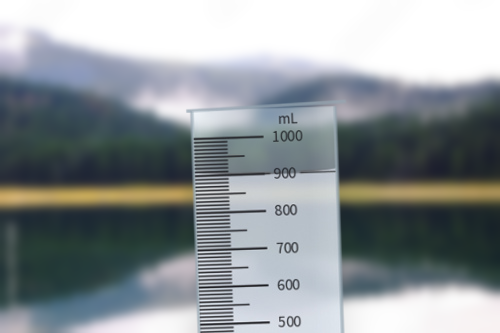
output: 900 mL
